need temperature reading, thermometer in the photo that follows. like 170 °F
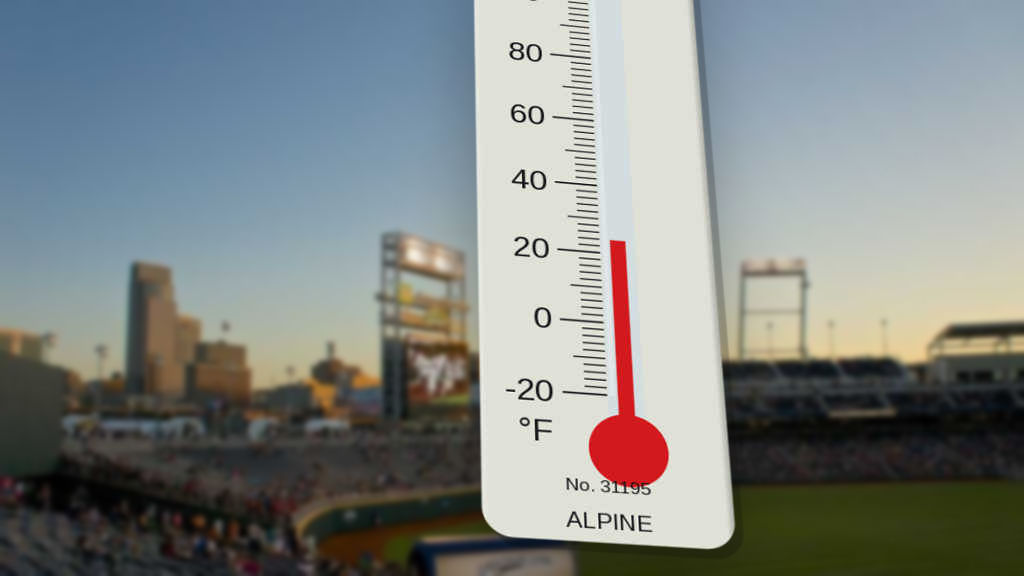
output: 24 °F
